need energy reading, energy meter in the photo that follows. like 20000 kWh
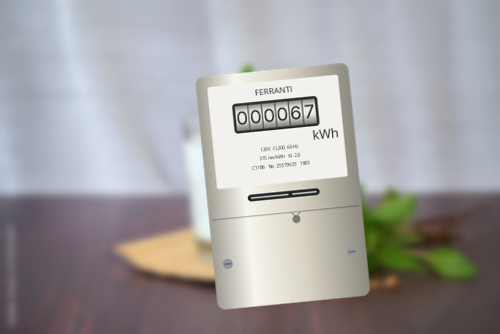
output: 67 kWh
